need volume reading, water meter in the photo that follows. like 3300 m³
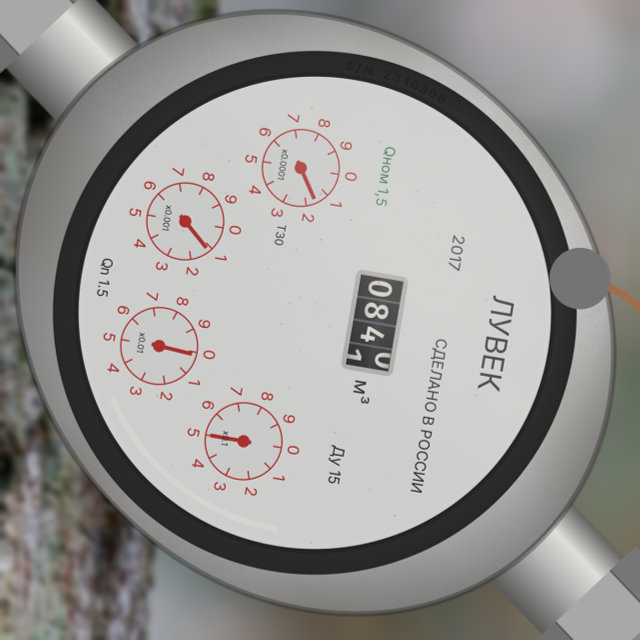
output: 840.5011 m³
